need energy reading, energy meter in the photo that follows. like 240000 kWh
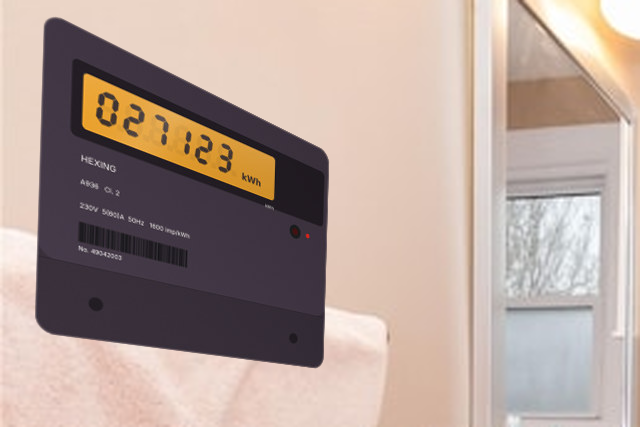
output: 27123 kWh
